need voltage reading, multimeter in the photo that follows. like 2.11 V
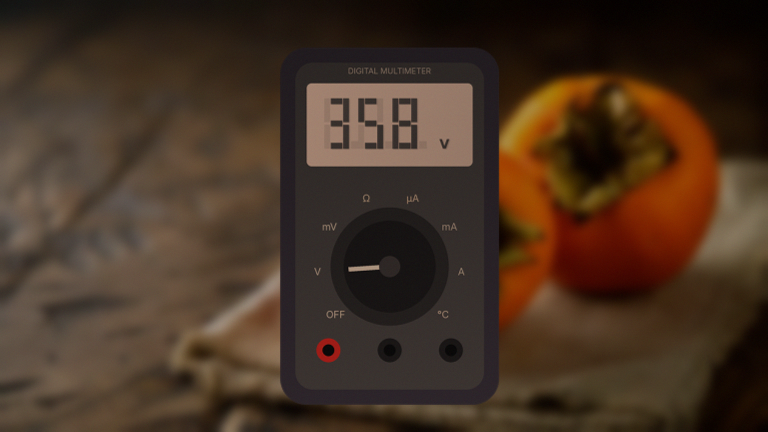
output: 358 V
